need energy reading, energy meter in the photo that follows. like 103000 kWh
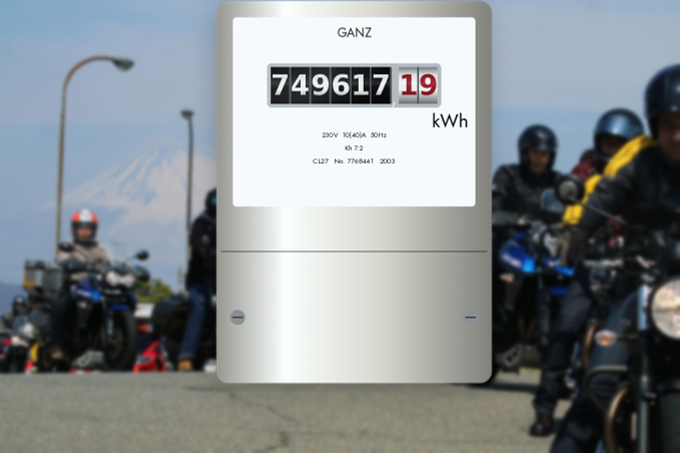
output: 749617.19 kWh
